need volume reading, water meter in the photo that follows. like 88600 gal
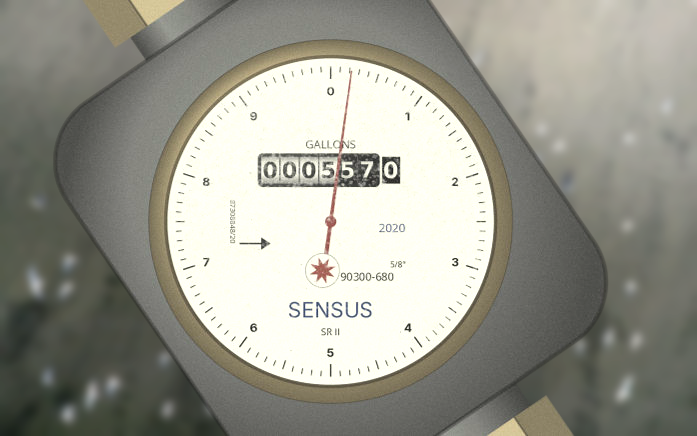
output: 5570.2 gal
